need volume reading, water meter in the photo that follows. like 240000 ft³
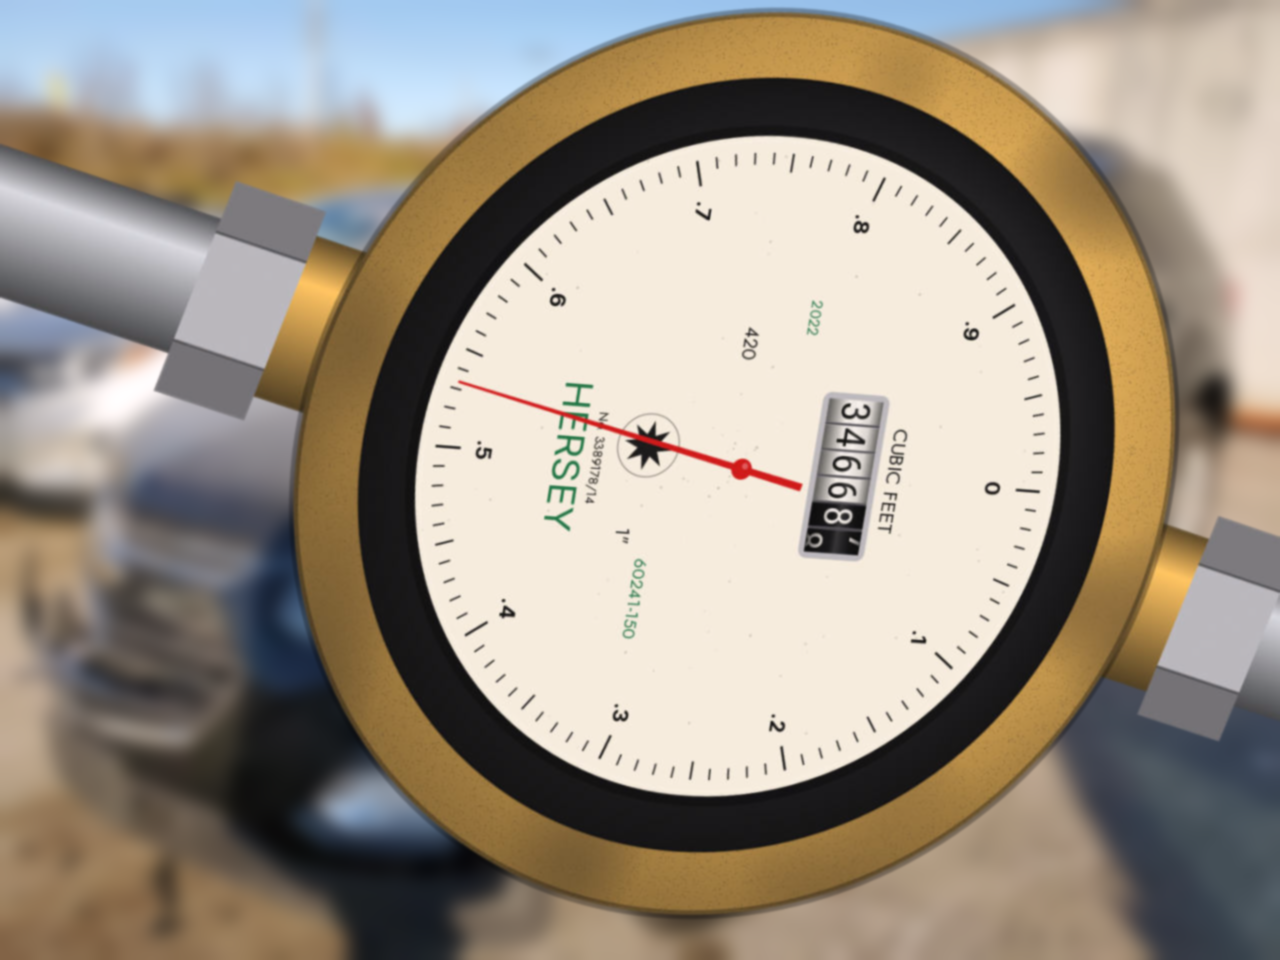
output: 346687.53 ft³
